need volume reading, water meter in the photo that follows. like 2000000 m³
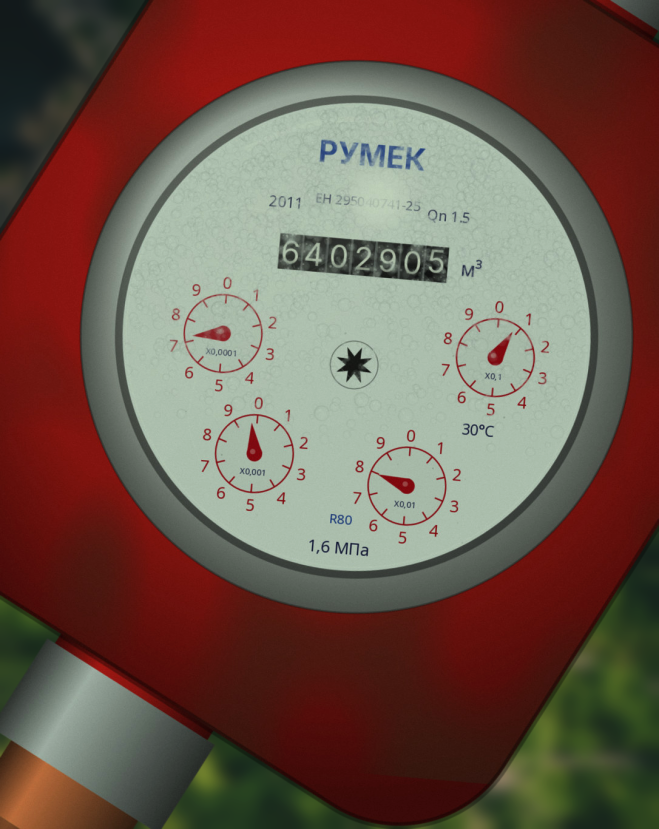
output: 6402905.0797 m³
